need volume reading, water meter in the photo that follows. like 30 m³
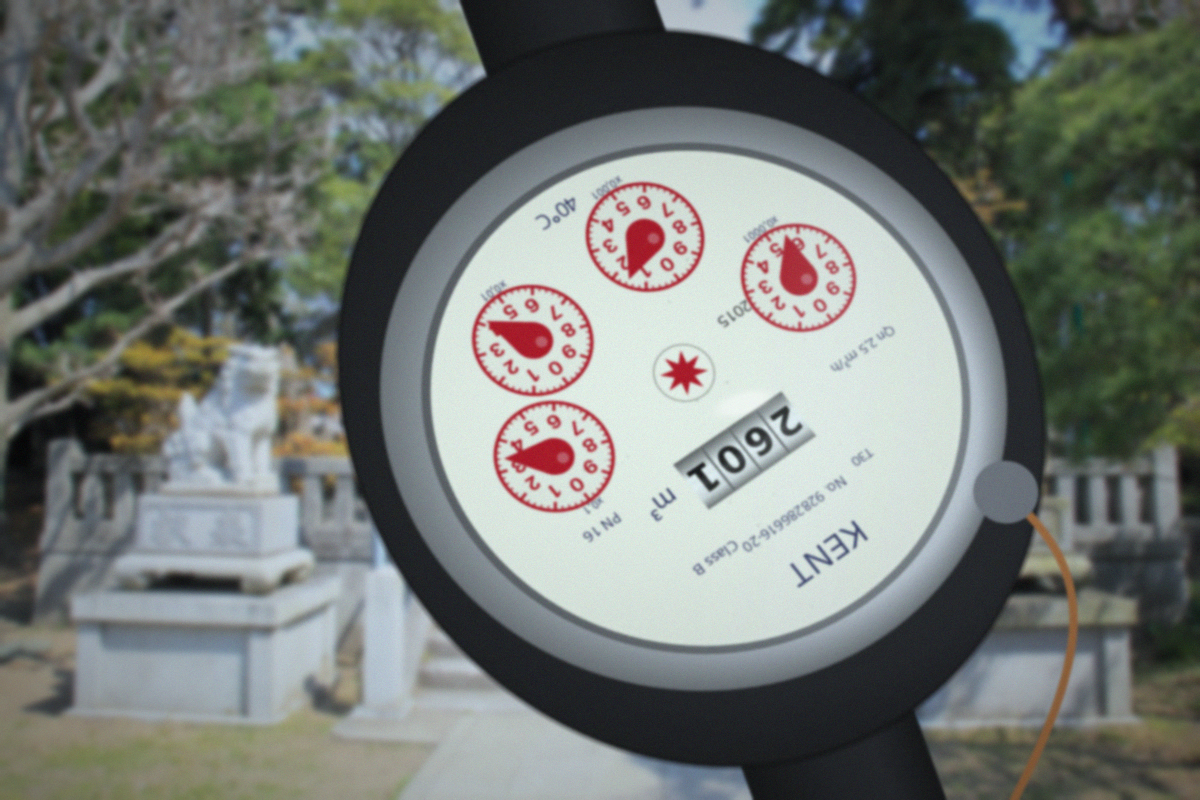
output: 2601.3415 m³
